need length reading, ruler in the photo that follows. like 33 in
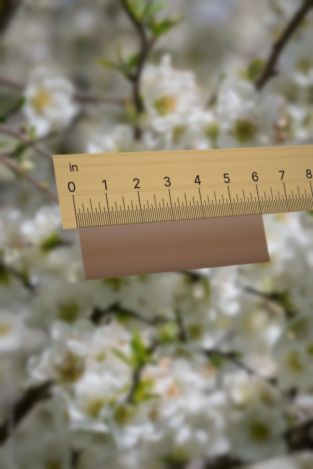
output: 6 in
